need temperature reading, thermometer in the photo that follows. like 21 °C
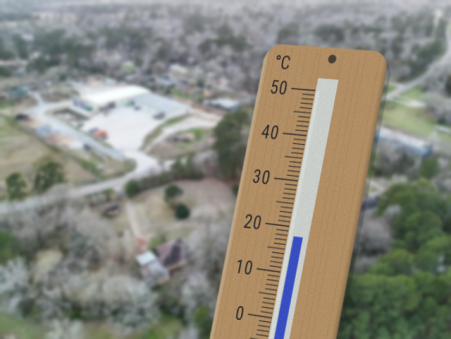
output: 18 °C
